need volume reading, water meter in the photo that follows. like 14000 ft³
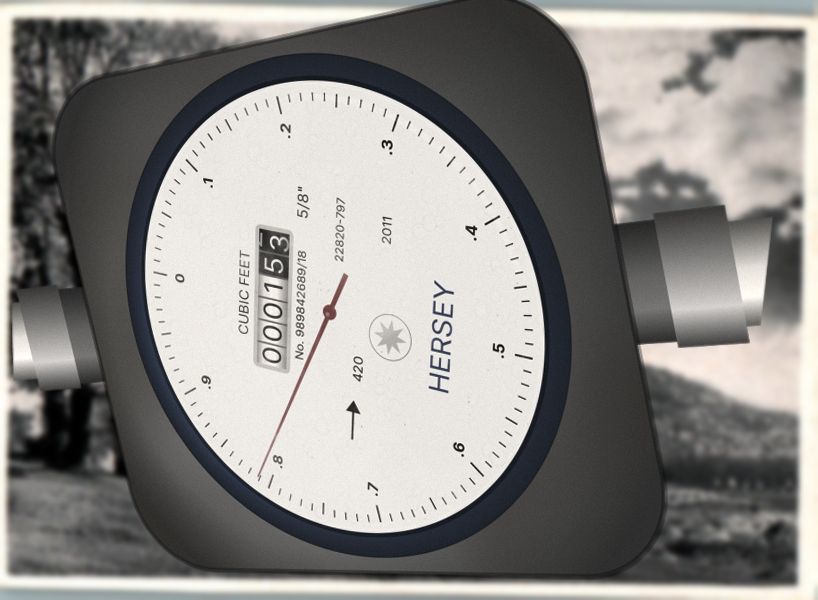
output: 152.81 ft³
